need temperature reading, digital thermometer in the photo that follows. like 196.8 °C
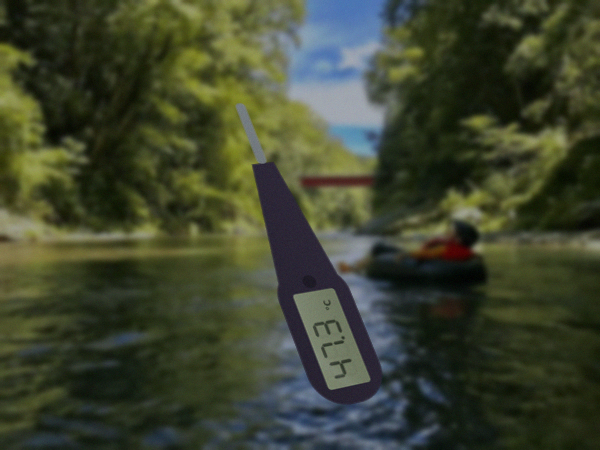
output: 47.3 °C
